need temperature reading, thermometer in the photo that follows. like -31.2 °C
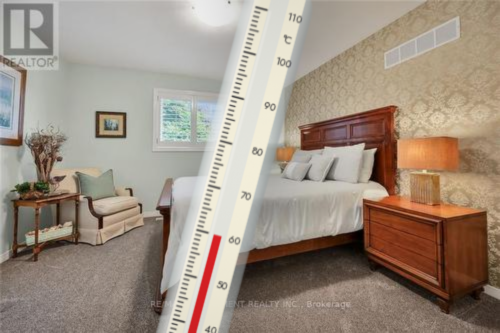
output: 60 °C
